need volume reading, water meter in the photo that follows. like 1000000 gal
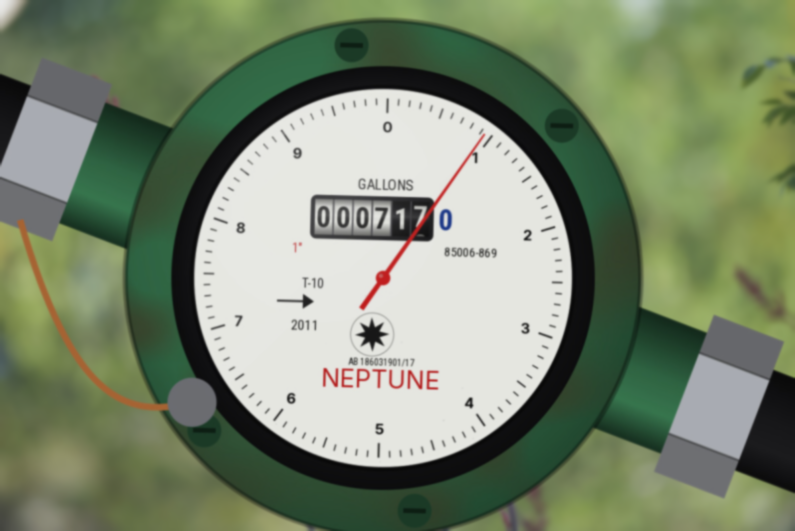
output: 7170.9 gal
